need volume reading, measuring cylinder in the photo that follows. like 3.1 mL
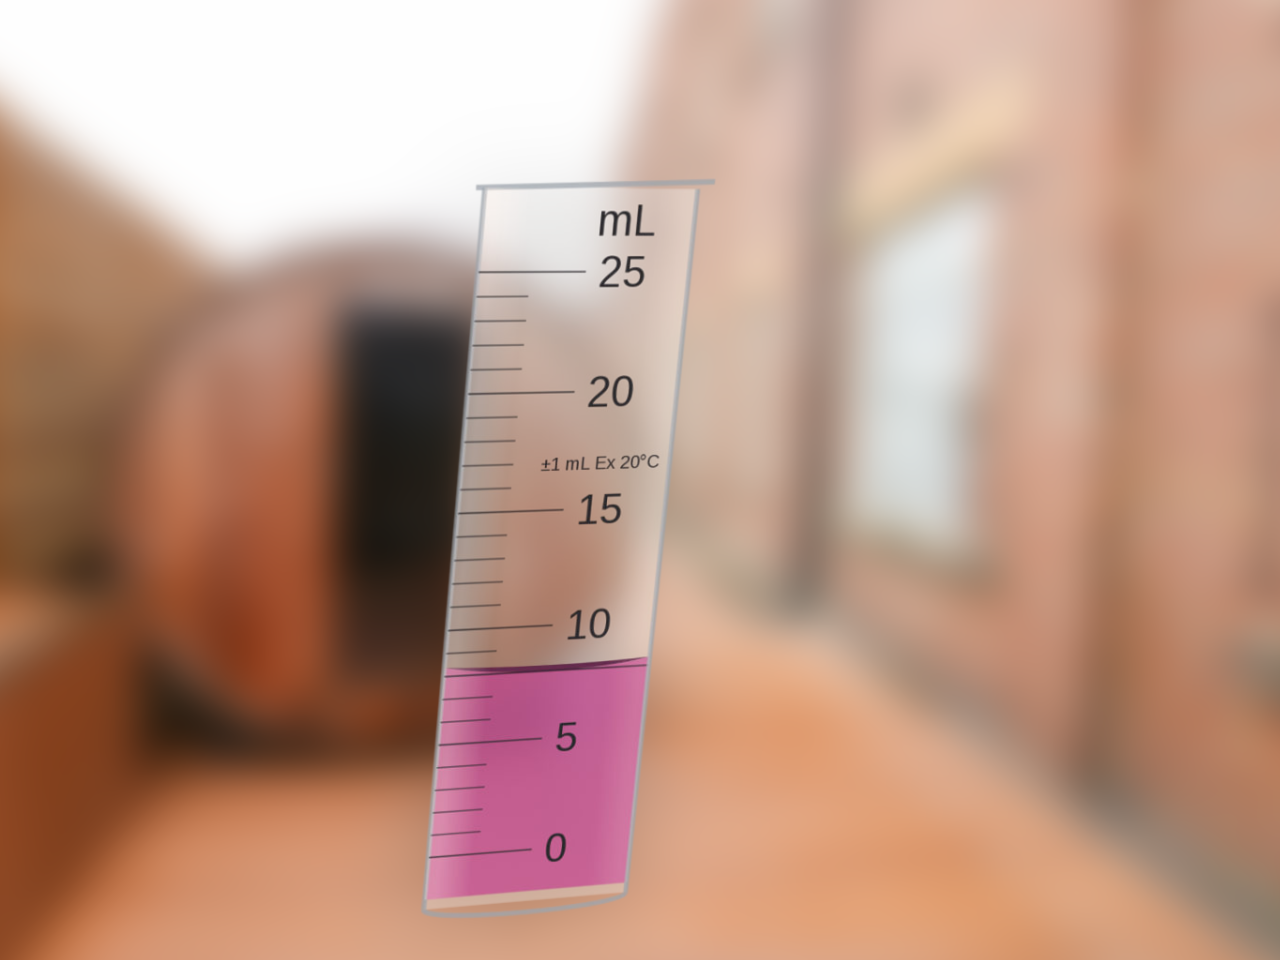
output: 8 mL
